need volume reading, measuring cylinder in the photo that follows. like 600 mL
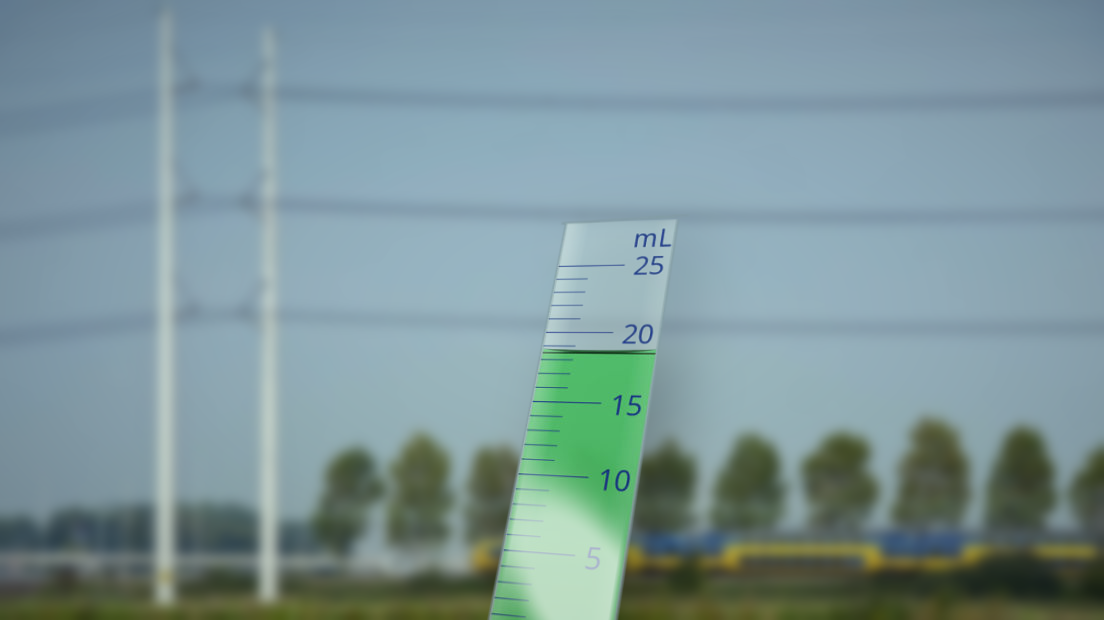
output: 18.5 mL
